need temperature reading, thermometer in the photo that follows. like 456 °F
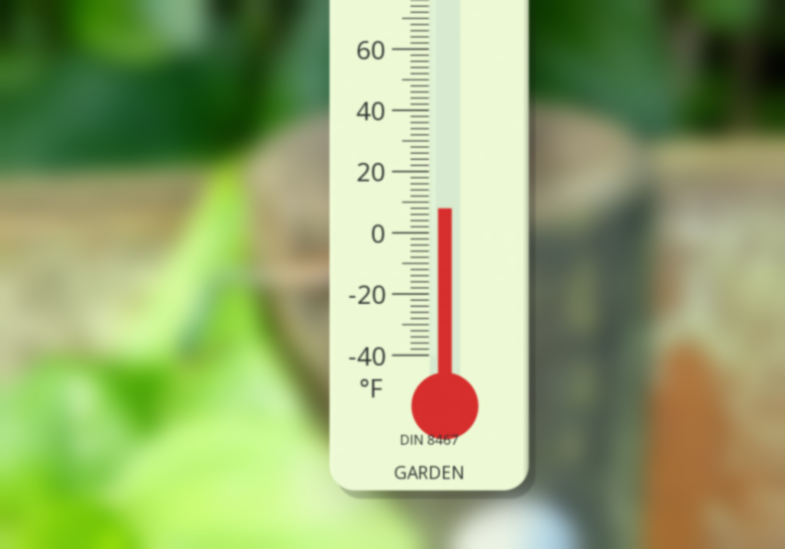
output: 8 °F
